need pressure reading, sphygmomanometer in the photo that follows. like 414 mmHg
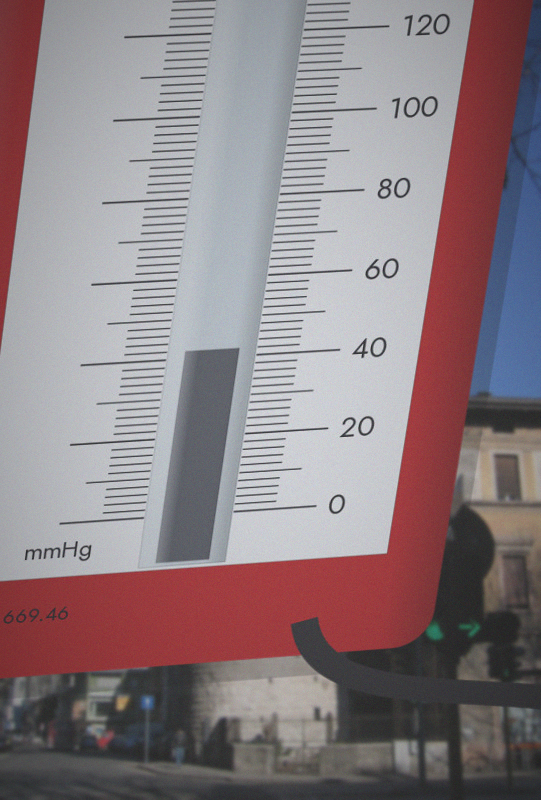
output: 42 mmHg
